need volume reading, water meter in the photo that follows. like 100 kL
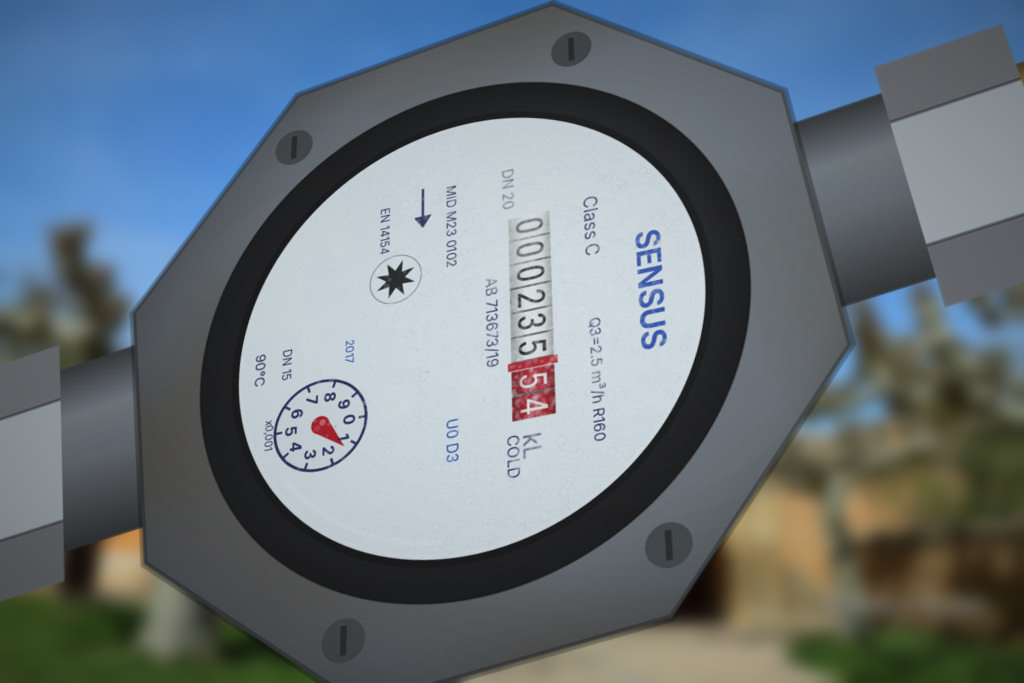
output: 235.541 kL
